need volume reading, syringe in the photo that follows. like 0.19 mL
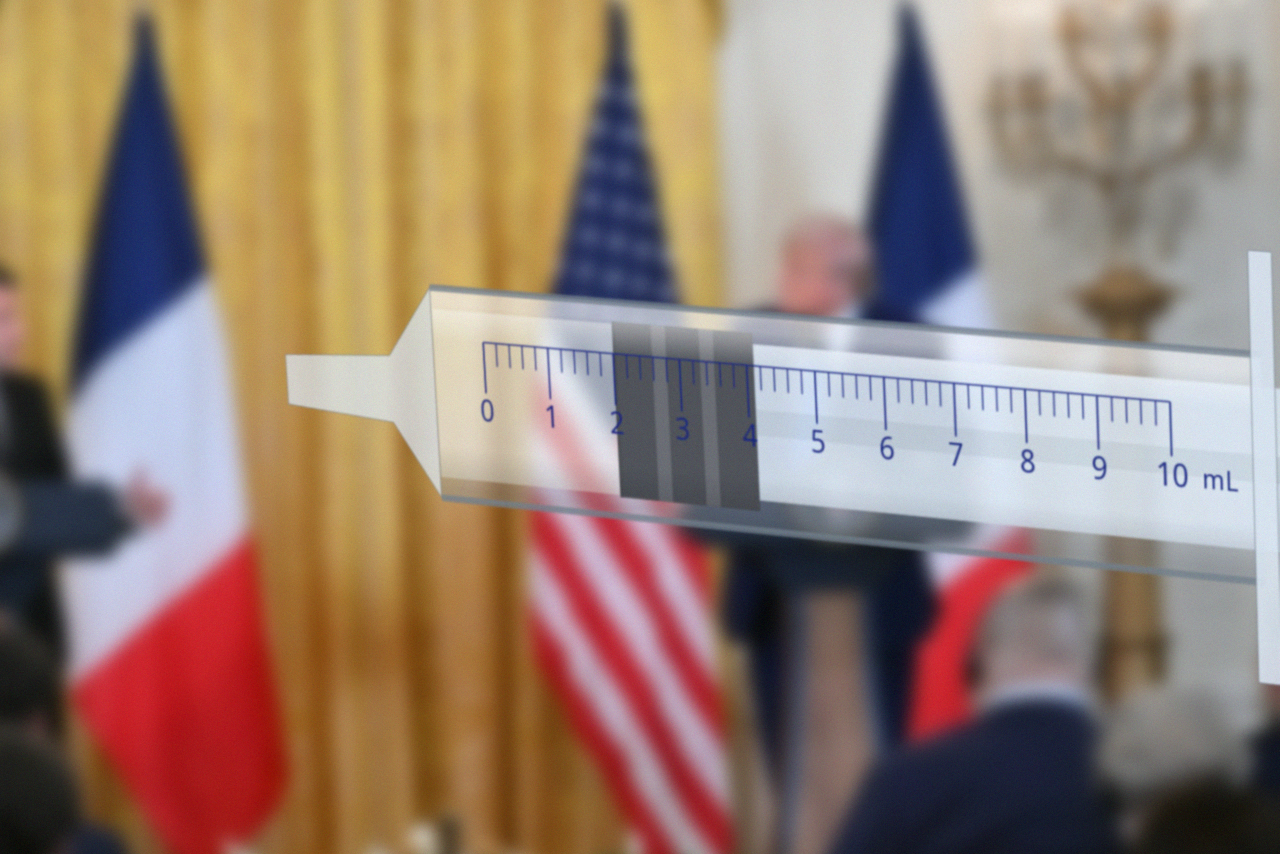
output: 2 mL
